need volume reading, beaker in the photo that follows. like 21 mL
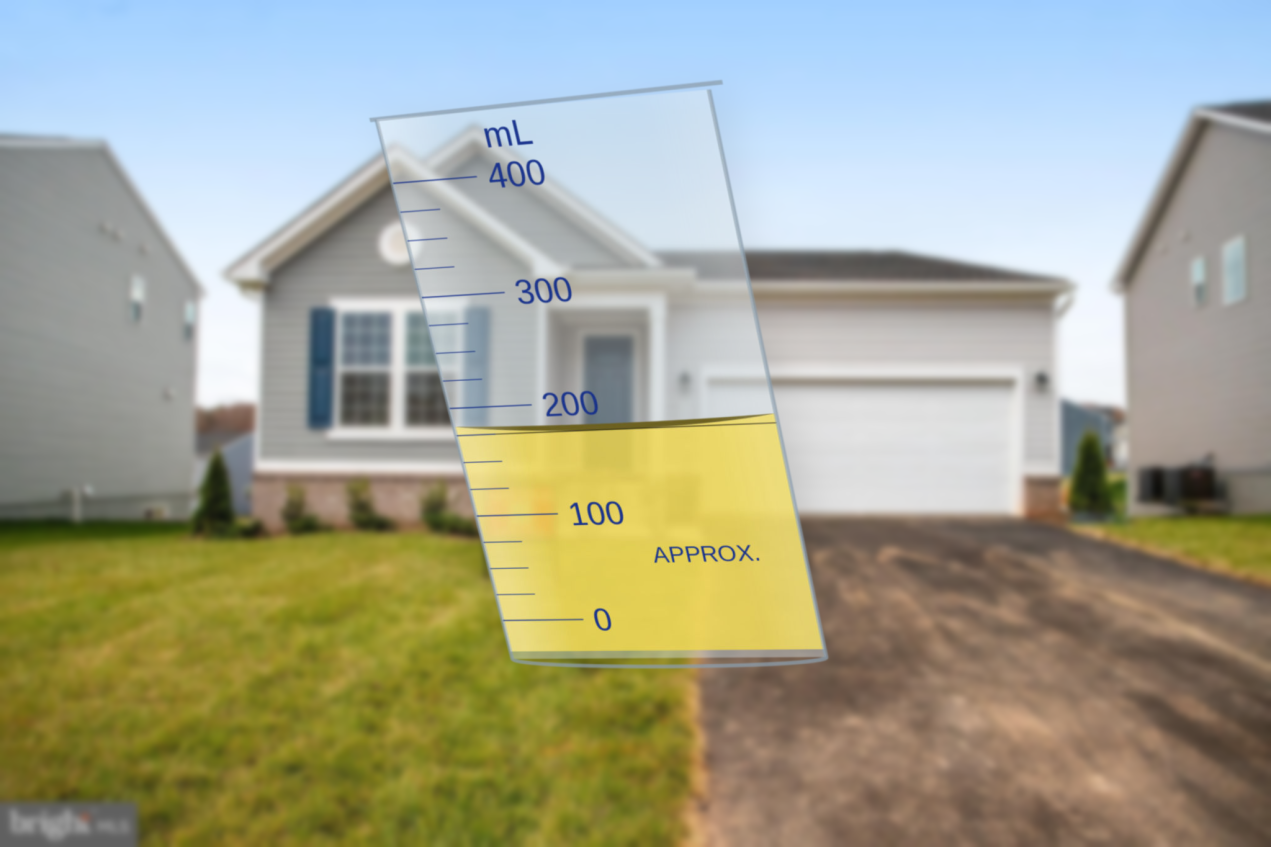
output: 175 mL
